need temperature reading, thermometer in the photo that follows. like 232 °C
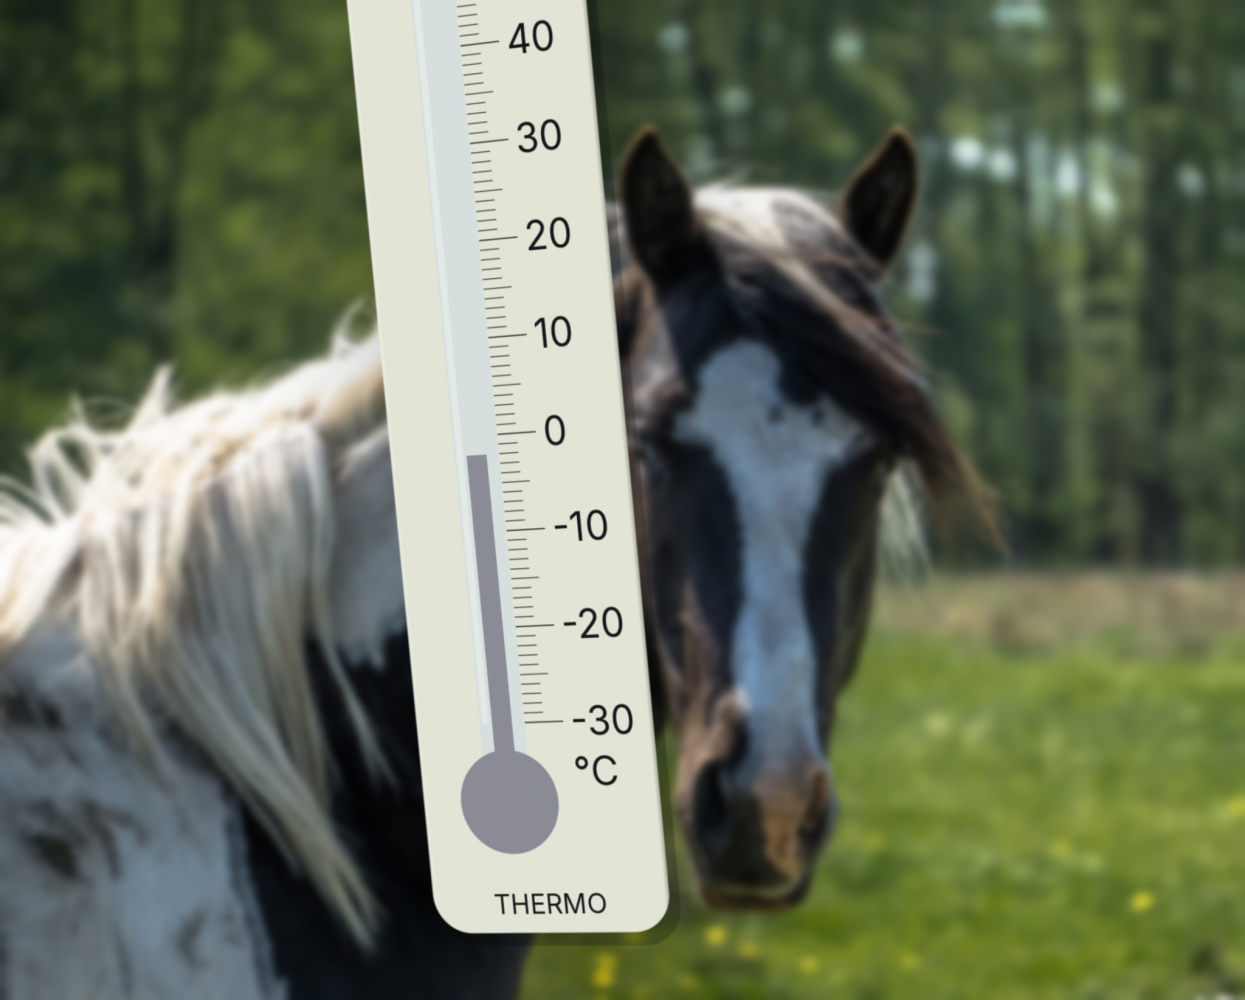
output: -2 °C
